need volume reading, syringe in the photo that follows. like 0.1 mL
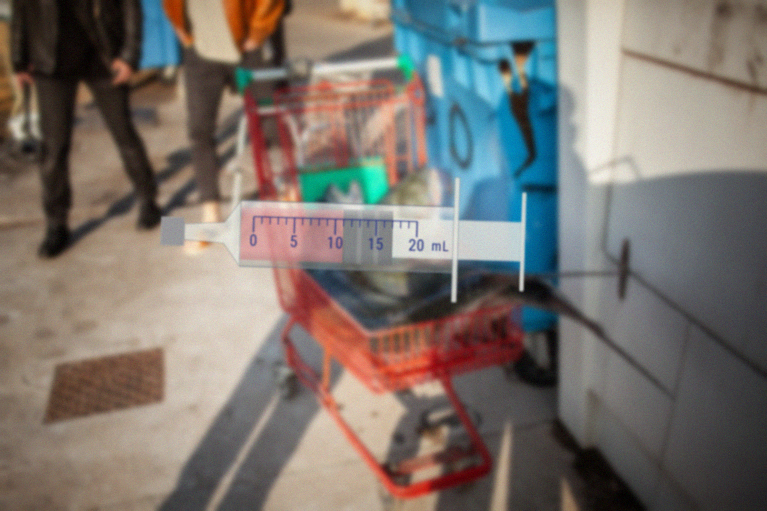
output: 11 mL
